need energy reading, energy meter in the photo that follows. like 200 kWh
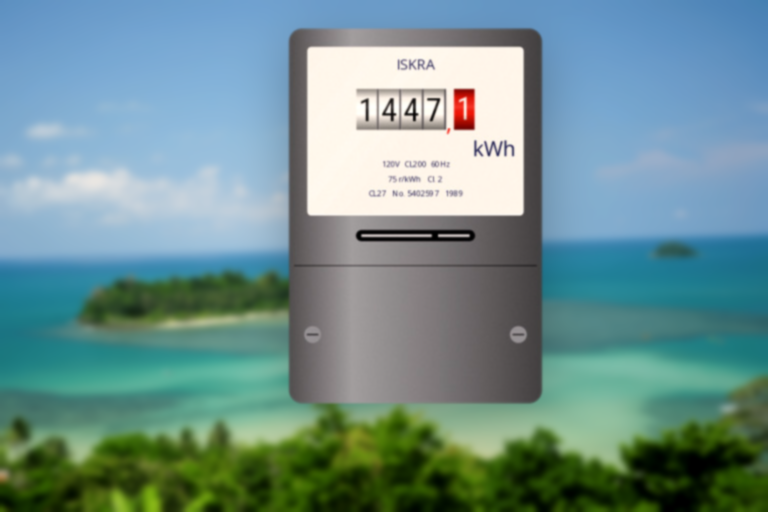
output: 1447.1 kWh
